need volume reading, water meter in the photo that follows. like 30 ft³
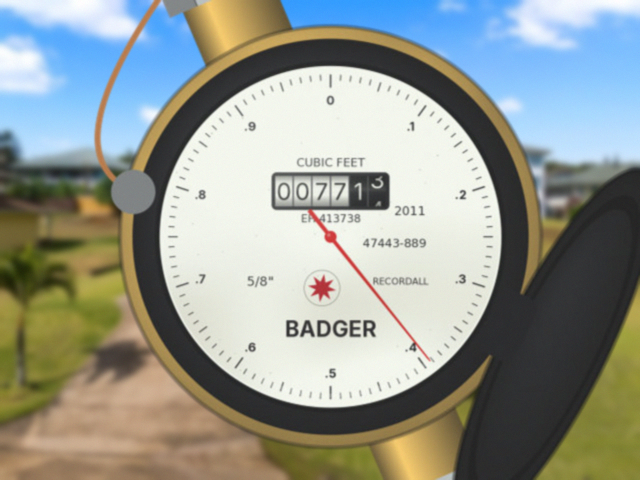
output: 7713.39 ft³
